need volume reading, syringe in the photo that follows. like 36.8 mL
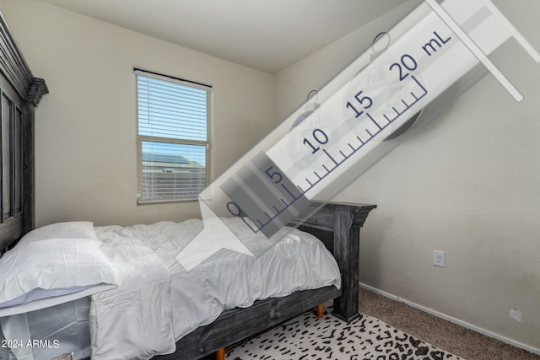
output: 0.5 mL
